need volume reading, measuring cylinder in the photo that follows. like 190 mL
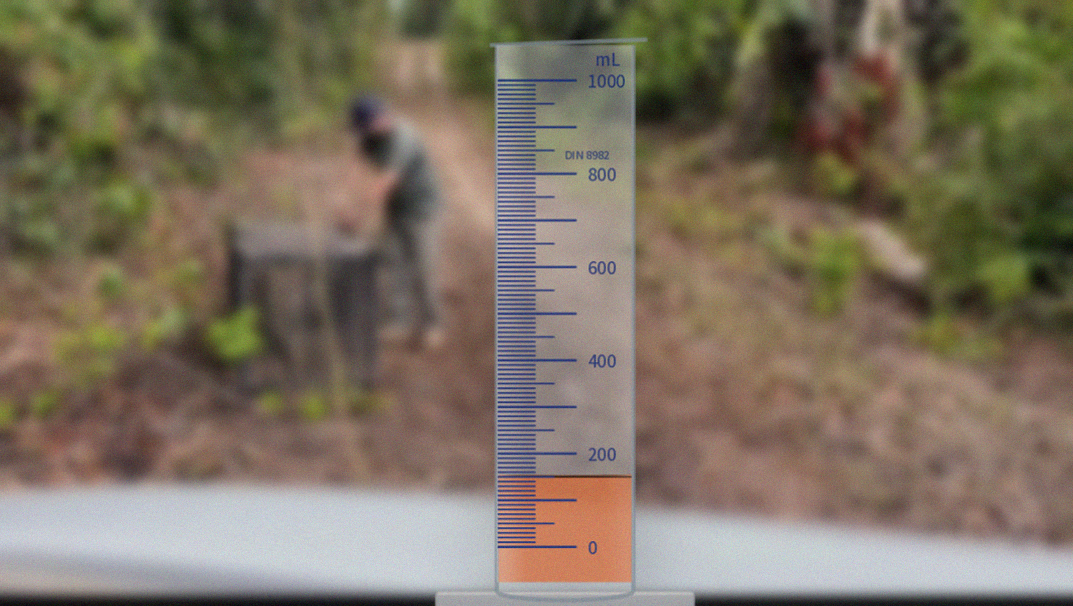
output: 150 mL
